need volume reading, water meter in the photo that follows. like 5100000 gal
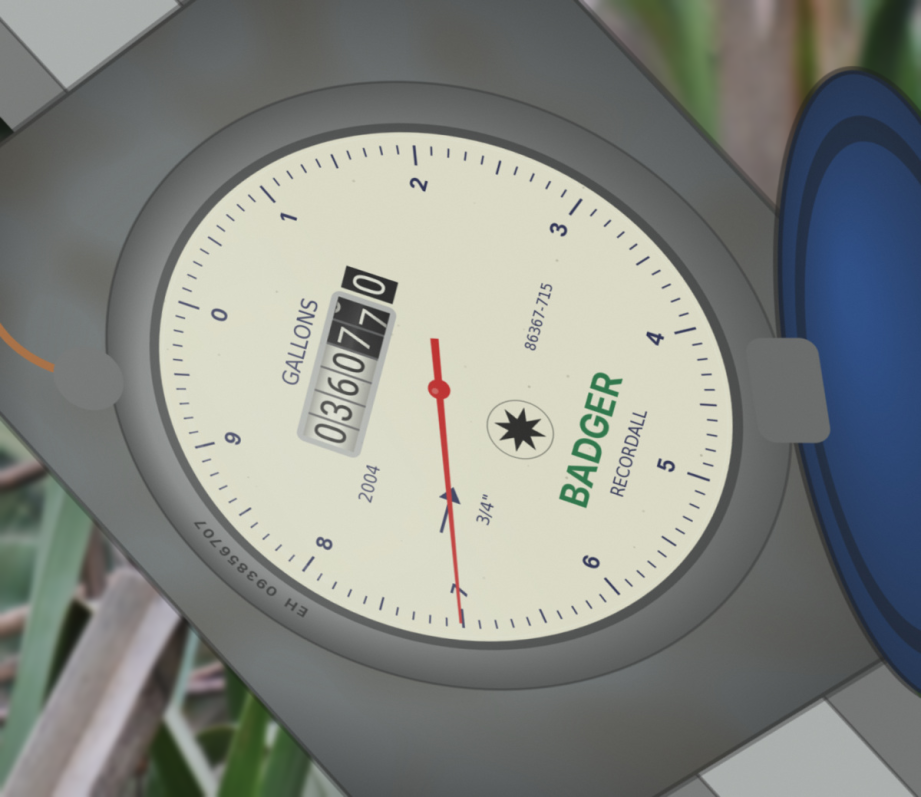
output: 360767.0 gal
